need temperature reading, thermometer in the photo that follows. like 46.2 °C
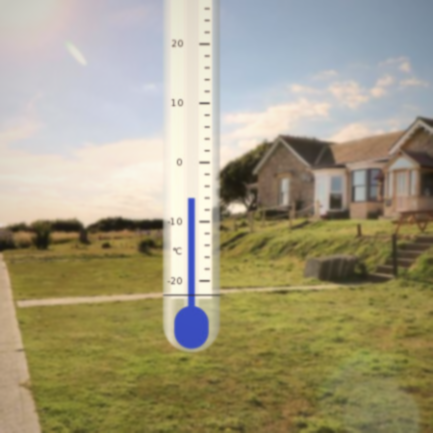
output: -6 °C
